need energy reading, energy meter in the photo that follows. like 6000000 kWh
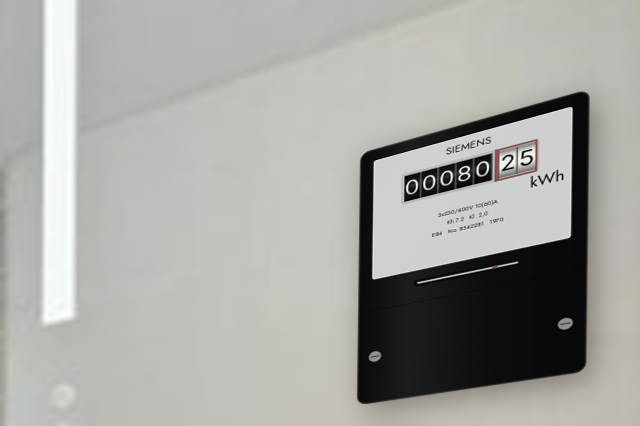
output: 80.25 kWh
